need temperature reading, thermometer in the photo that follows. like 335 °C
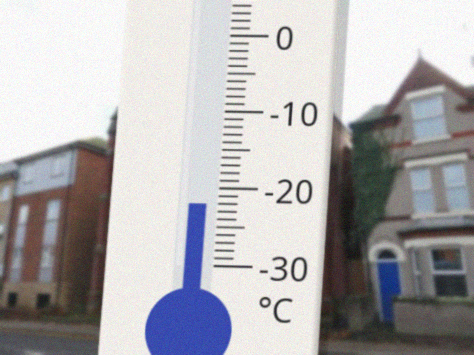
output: -22 °C
